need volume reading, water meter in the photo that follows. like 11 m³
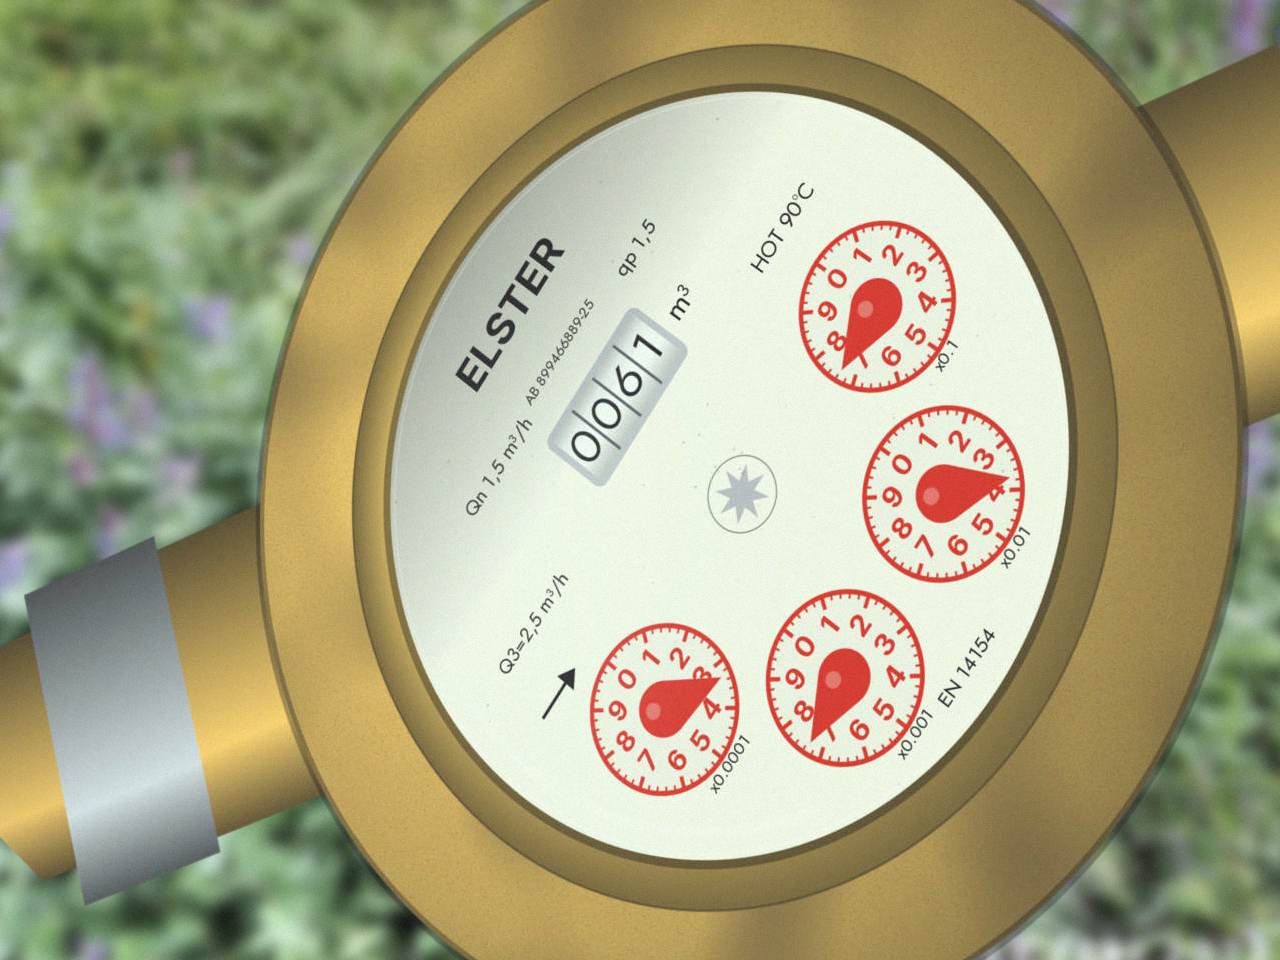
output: 61.7373 m³
